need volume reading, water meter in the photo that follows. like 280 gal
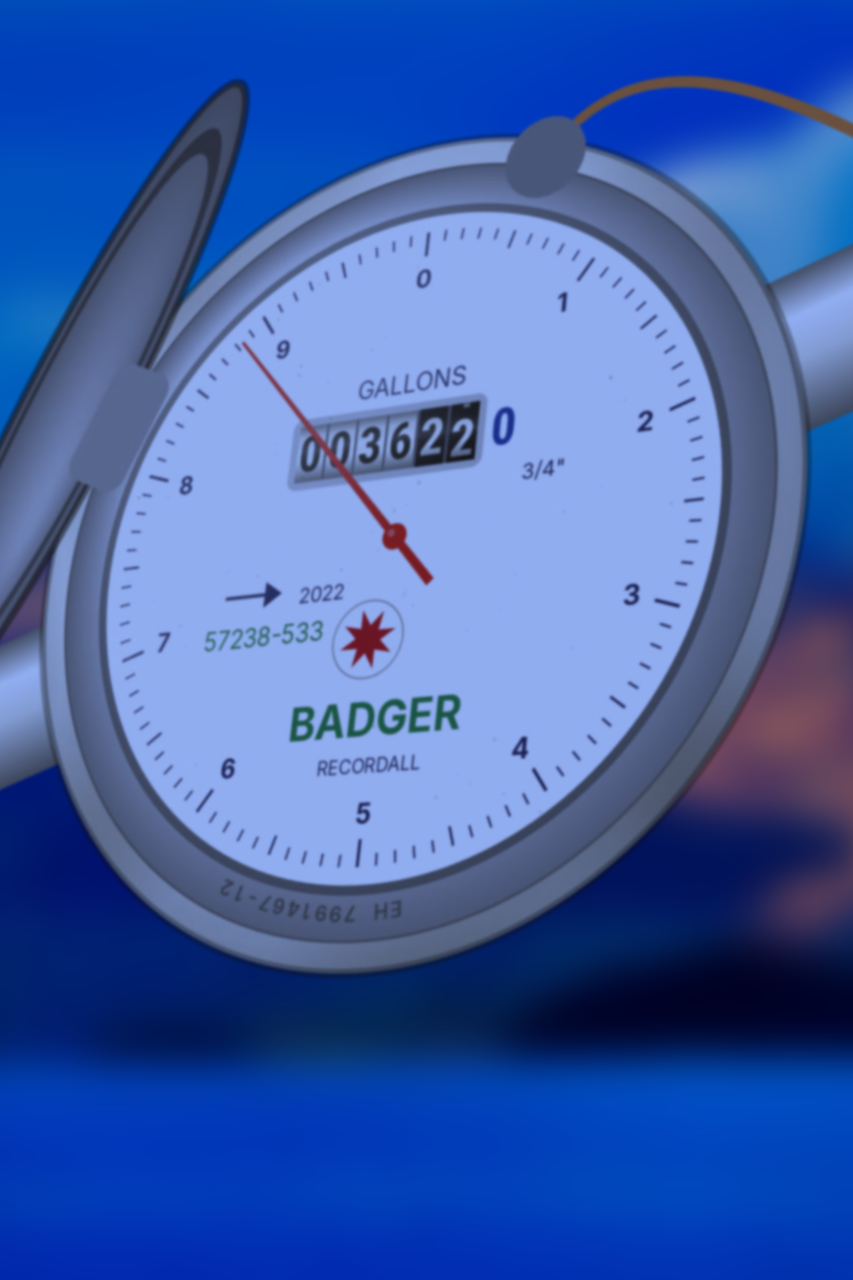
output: 36218.8 gal
